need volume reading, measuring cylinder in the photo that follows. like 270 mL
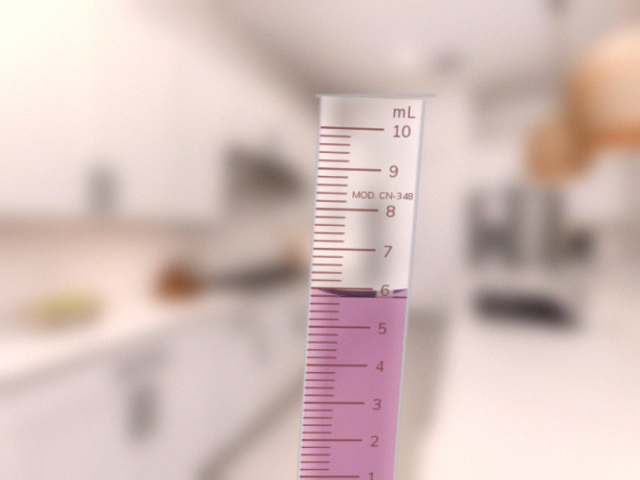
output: 5.8 mL
